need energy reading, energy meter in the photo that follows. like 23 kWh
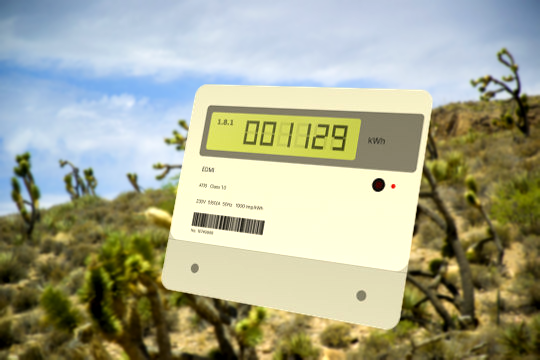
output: 1129 kWh
